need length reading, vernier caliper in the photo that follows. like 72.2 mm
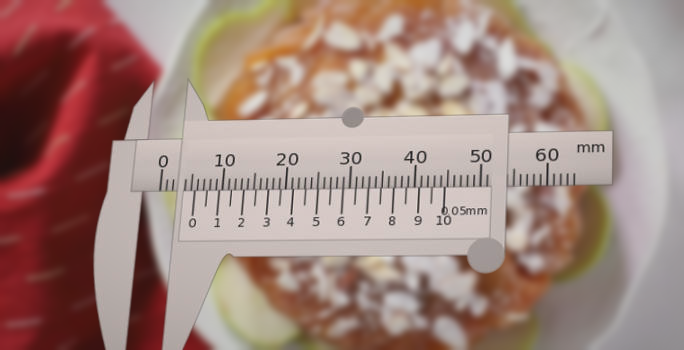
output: 5.6 mm
